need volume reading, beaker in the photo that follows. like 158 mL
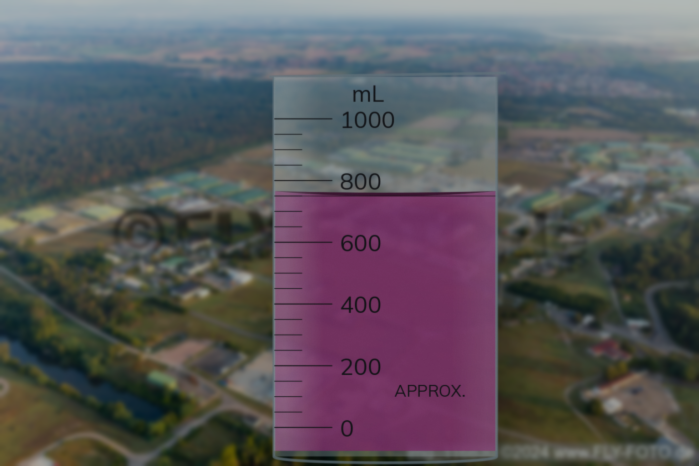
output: 750 mL
